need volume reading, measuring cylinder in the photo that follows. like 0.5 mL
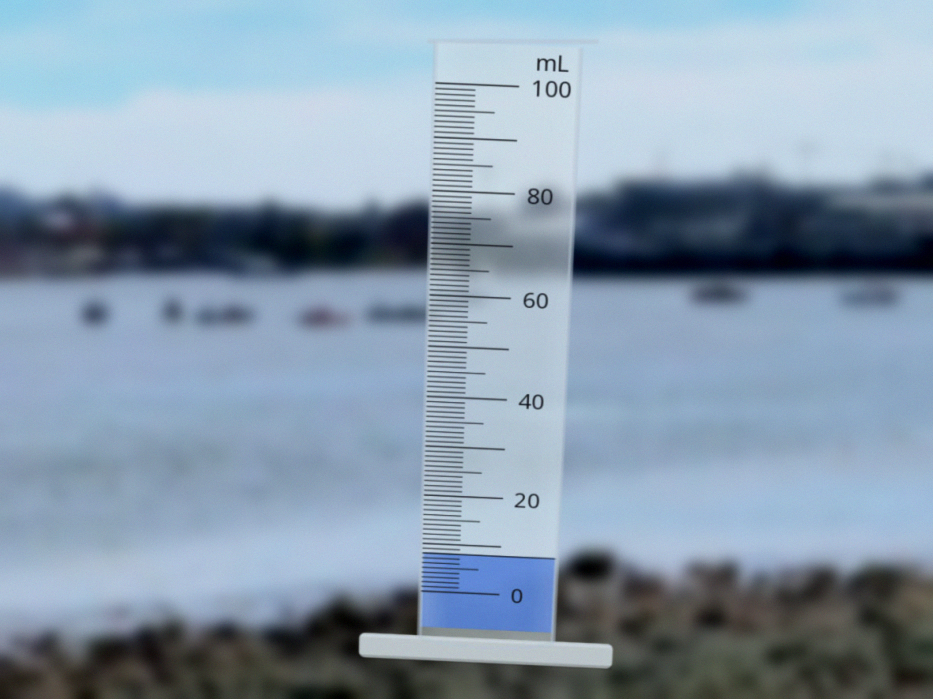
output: 8 mL
